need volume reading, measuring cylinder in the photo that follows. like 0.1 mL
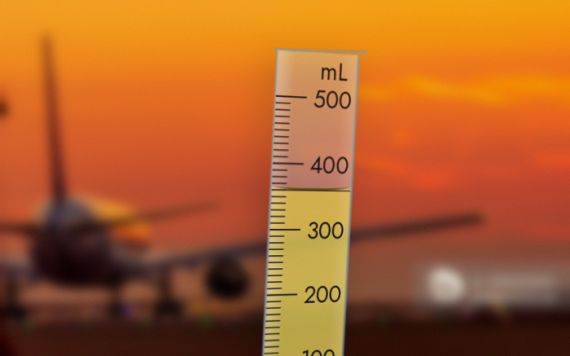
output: 360 mL
